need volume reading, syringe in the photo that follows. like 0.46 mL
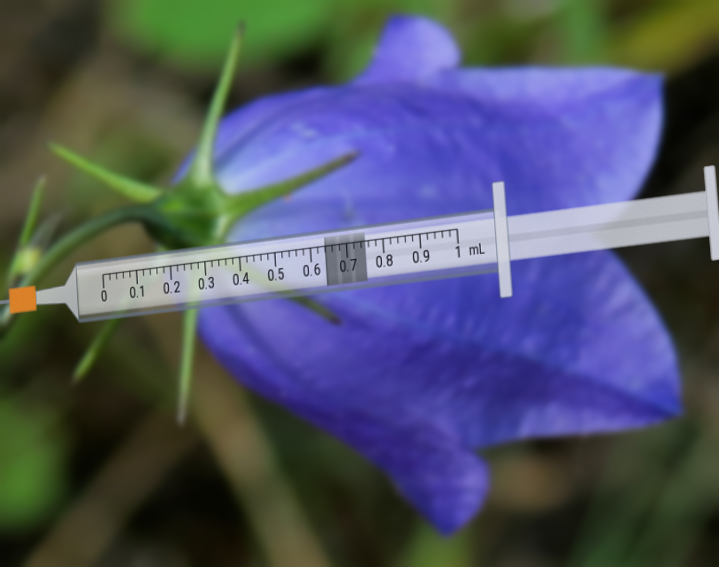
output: 0.64 mL
